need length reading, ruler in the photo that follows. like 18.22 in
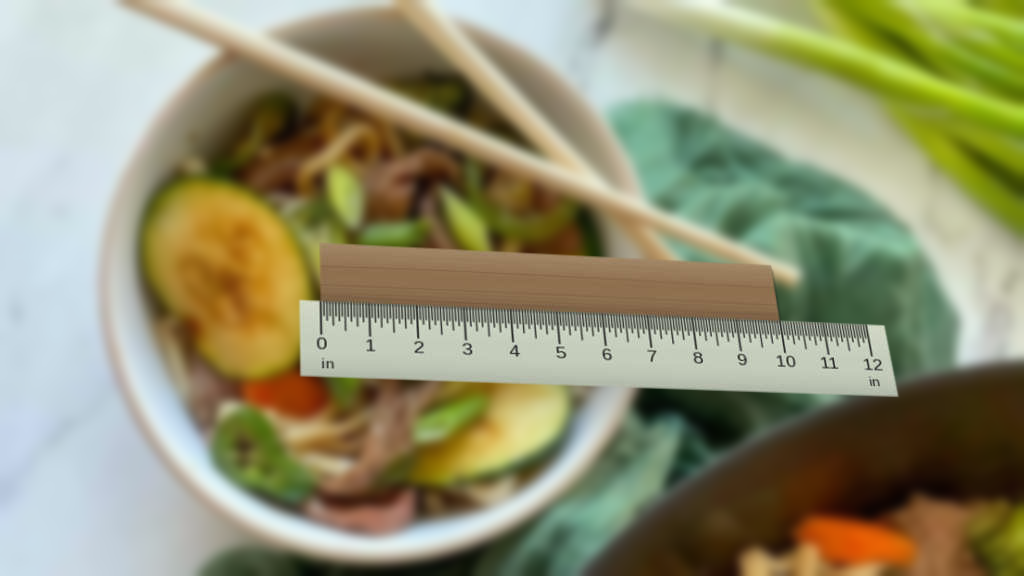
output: 10 in
